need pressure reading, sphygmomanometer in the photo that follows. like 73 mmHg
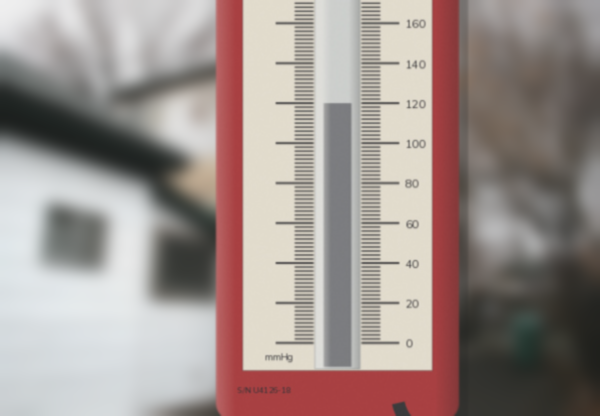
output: 120 mmHg
